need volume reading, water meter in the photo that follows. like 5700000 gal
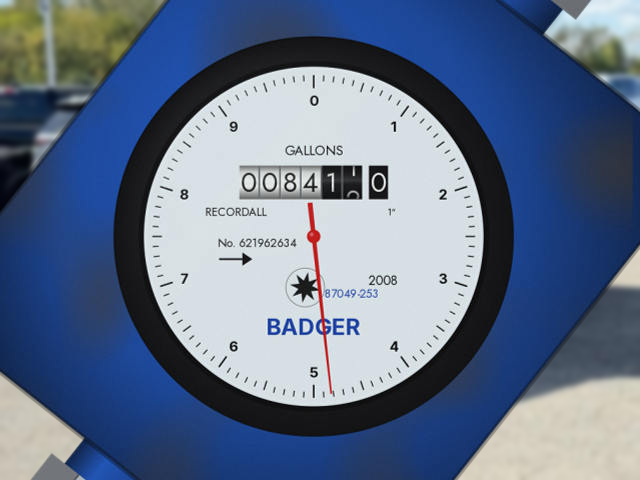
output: 84114.8 gal
